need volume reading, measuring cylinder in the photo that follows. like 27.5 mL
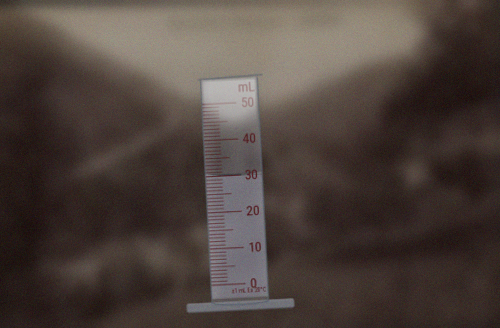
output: 30 mL
